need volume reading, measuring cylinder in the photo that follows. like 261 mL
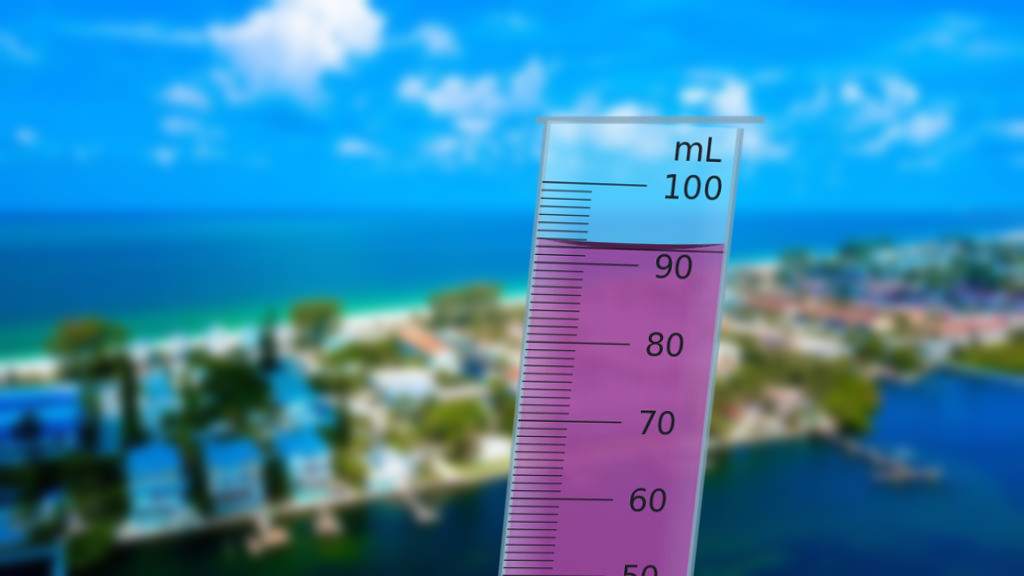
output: 92 mL
